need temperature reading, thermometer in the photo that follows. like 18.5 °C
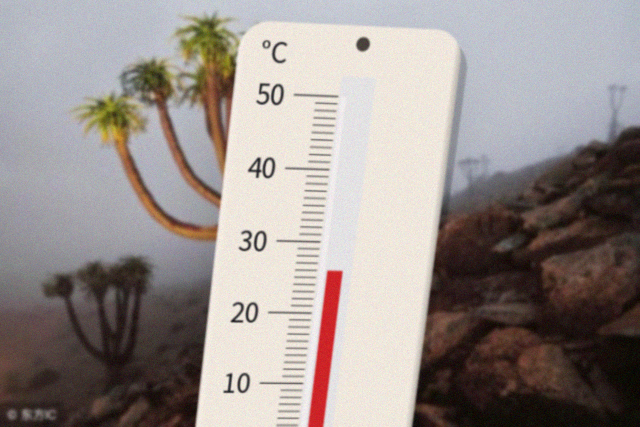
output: 26 °C
